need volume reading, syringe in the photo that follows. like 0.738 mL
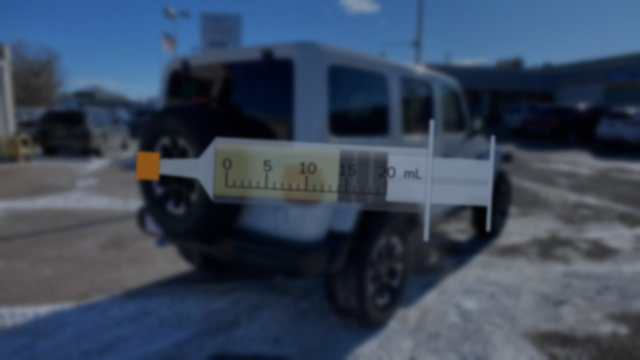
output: 14 mL
